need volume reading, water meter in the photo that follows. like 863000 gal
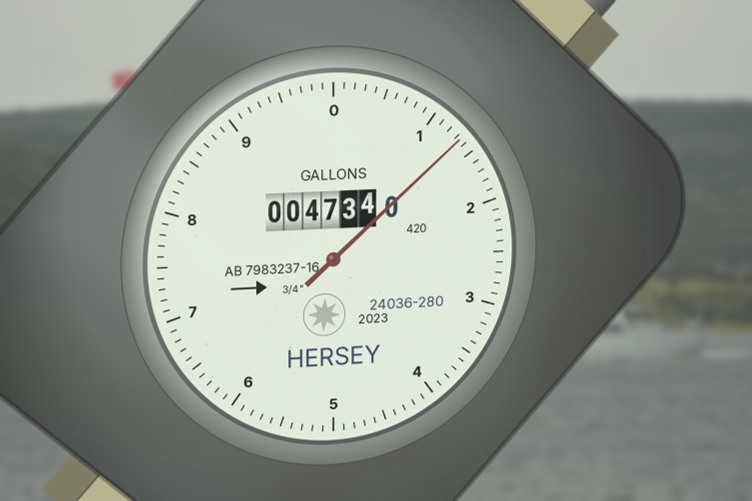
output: 47341.3 gal
